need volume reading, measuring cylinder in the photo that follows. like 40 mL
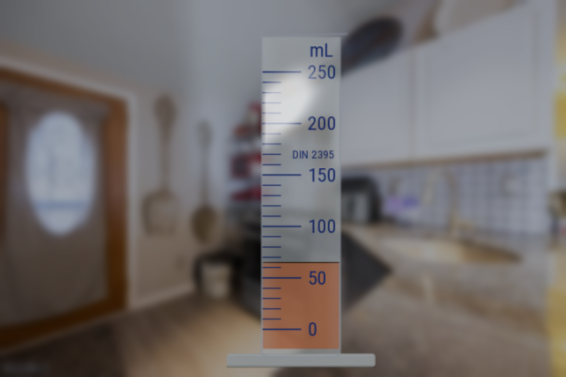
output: 65 mL
